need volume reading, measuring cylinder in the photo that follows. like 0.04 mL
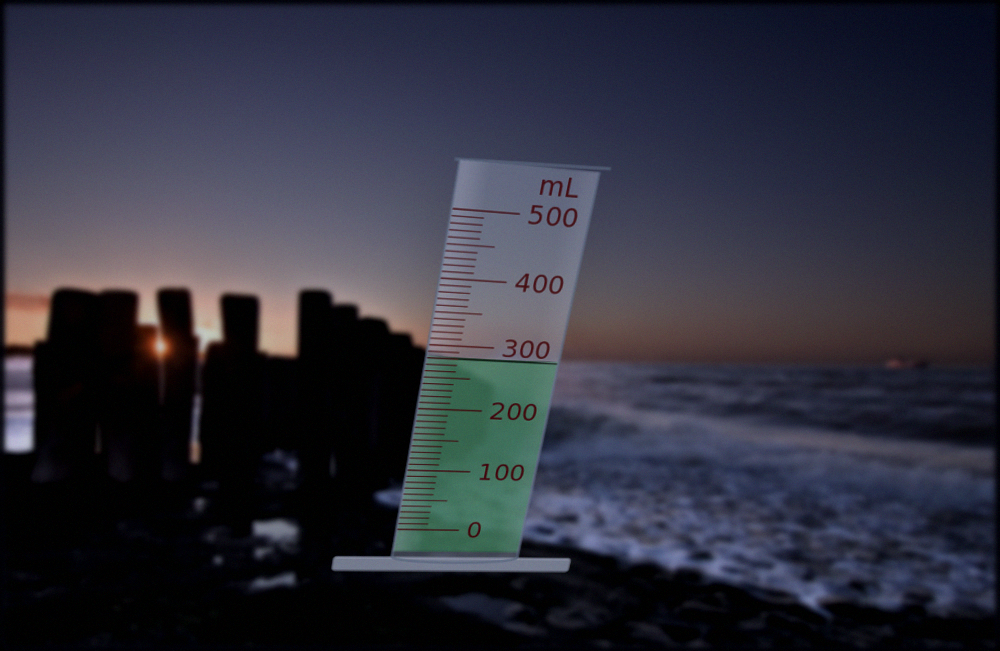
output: 280 mL
